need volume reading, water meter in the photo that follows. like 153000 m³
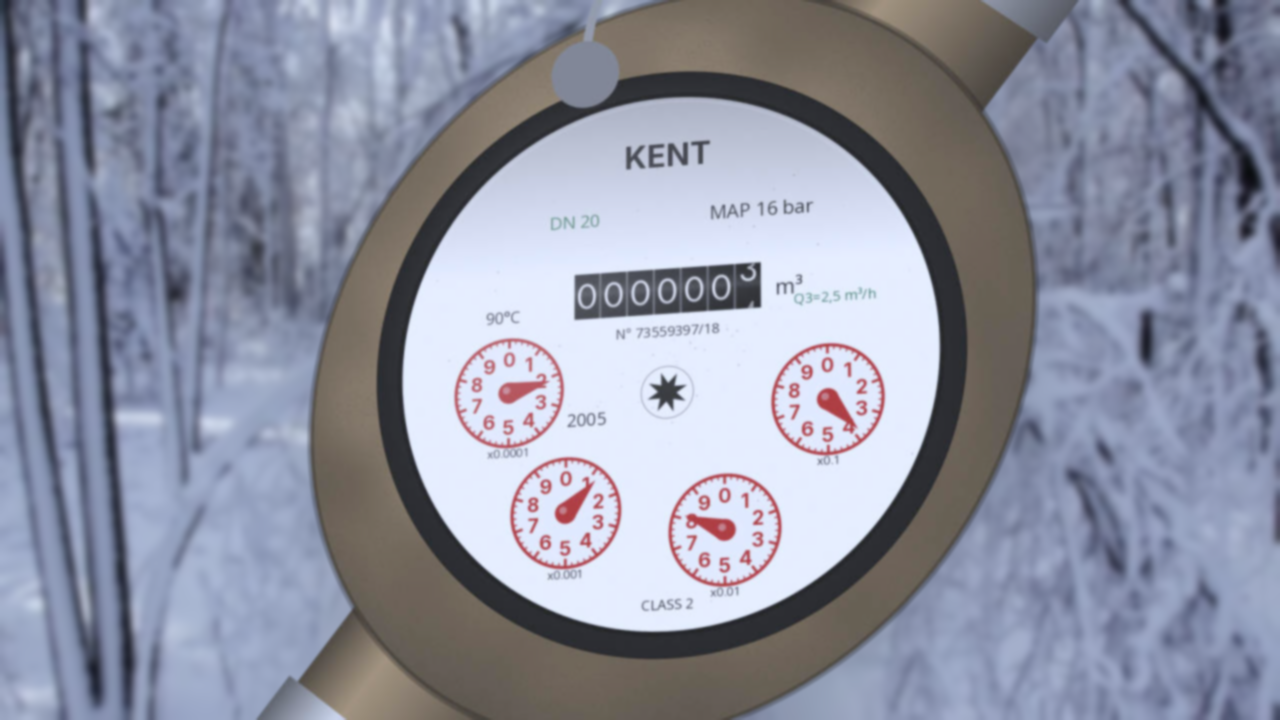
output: 3.3812 m³
